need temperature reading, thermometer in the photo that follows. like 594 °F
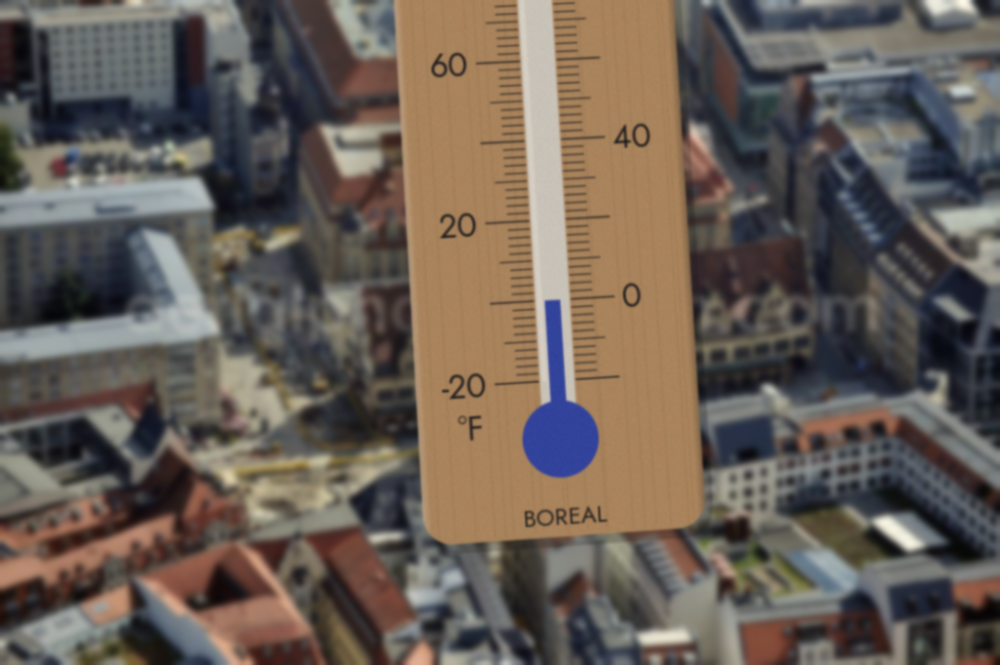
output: 0 °F
